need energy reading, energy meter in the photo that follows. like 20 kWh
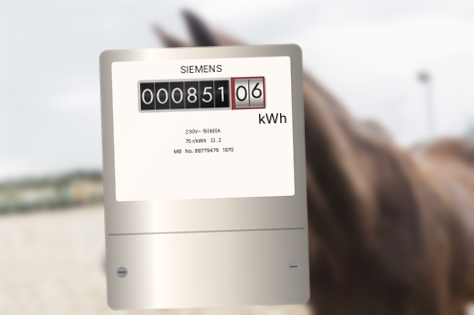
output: 851.06 kWh
